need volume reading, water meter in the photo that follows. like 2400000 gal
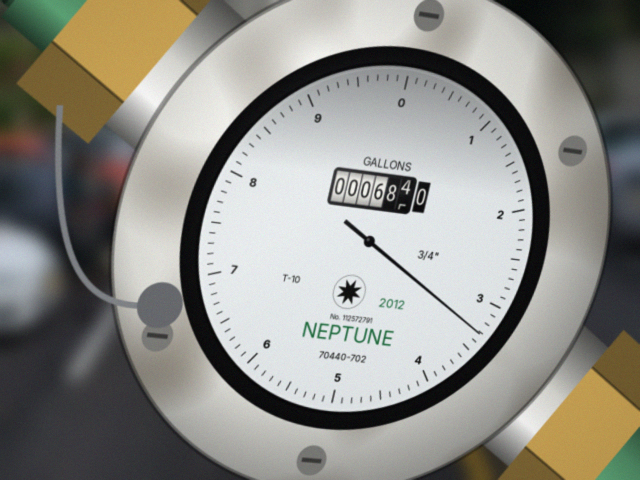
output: 6843.3 gal
